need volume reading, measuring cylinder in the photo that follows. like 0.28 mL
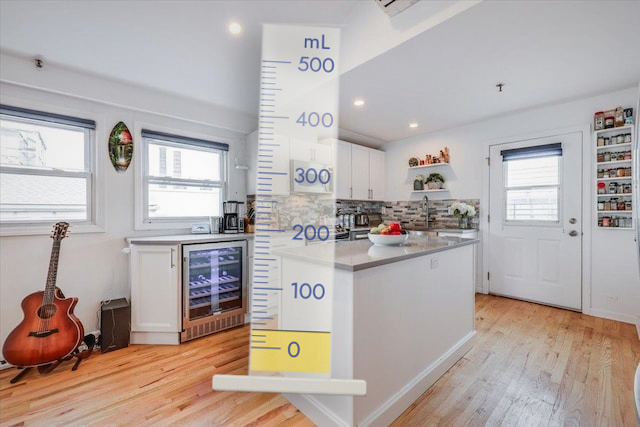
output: 30 mL
